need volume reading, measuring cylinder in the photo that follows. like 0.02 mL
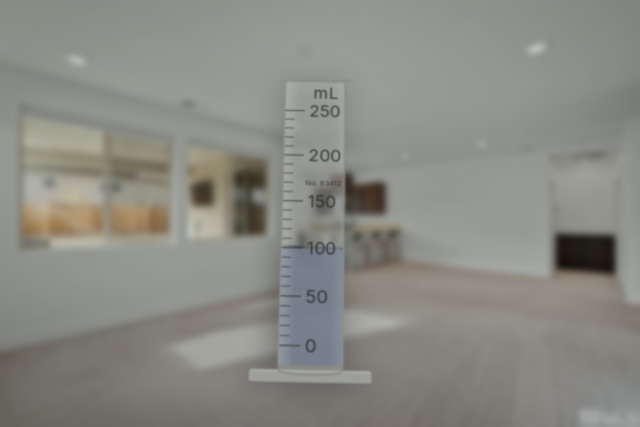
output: 100 mL
